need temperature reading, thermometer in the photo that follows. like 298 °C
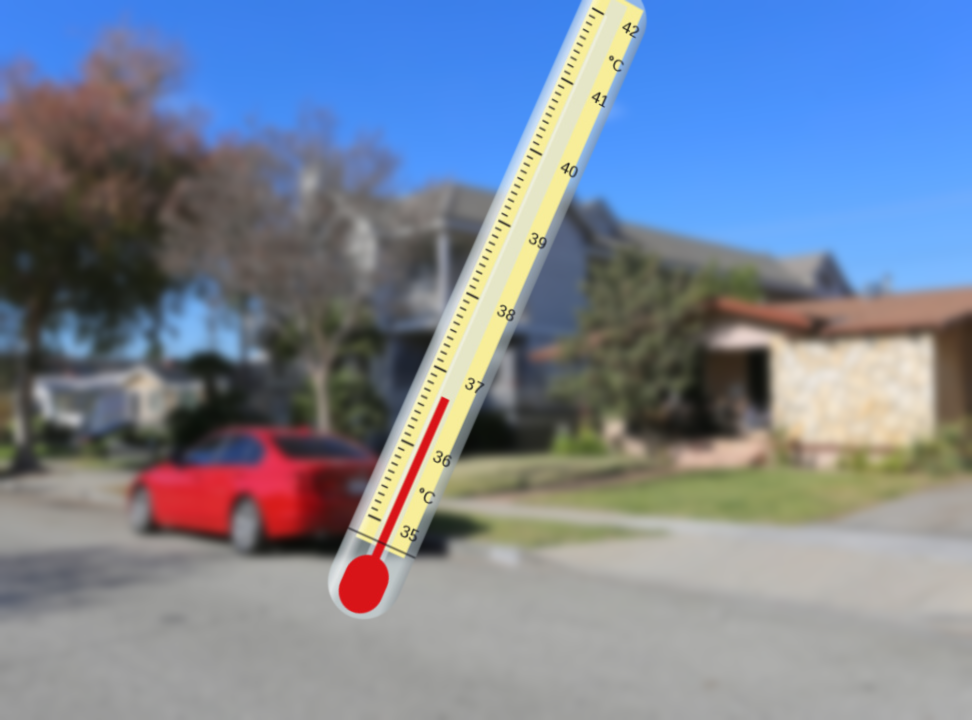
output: 36.7 °C
